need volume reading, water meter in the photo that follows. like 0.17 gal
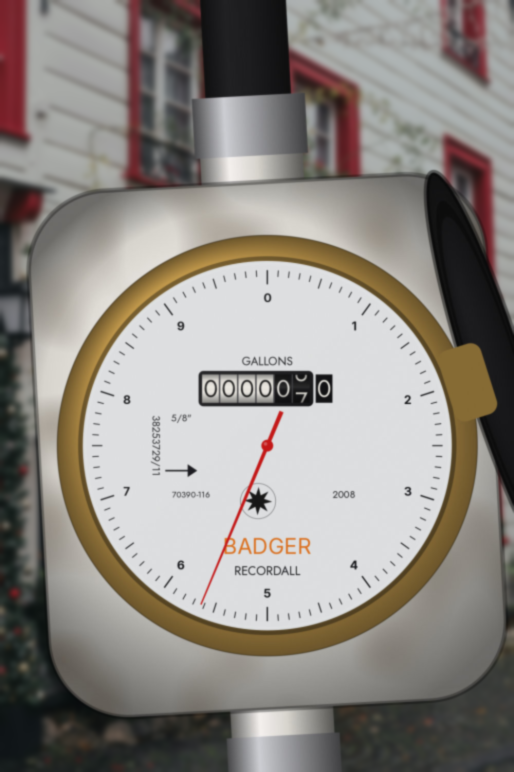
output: 65.6 gal
